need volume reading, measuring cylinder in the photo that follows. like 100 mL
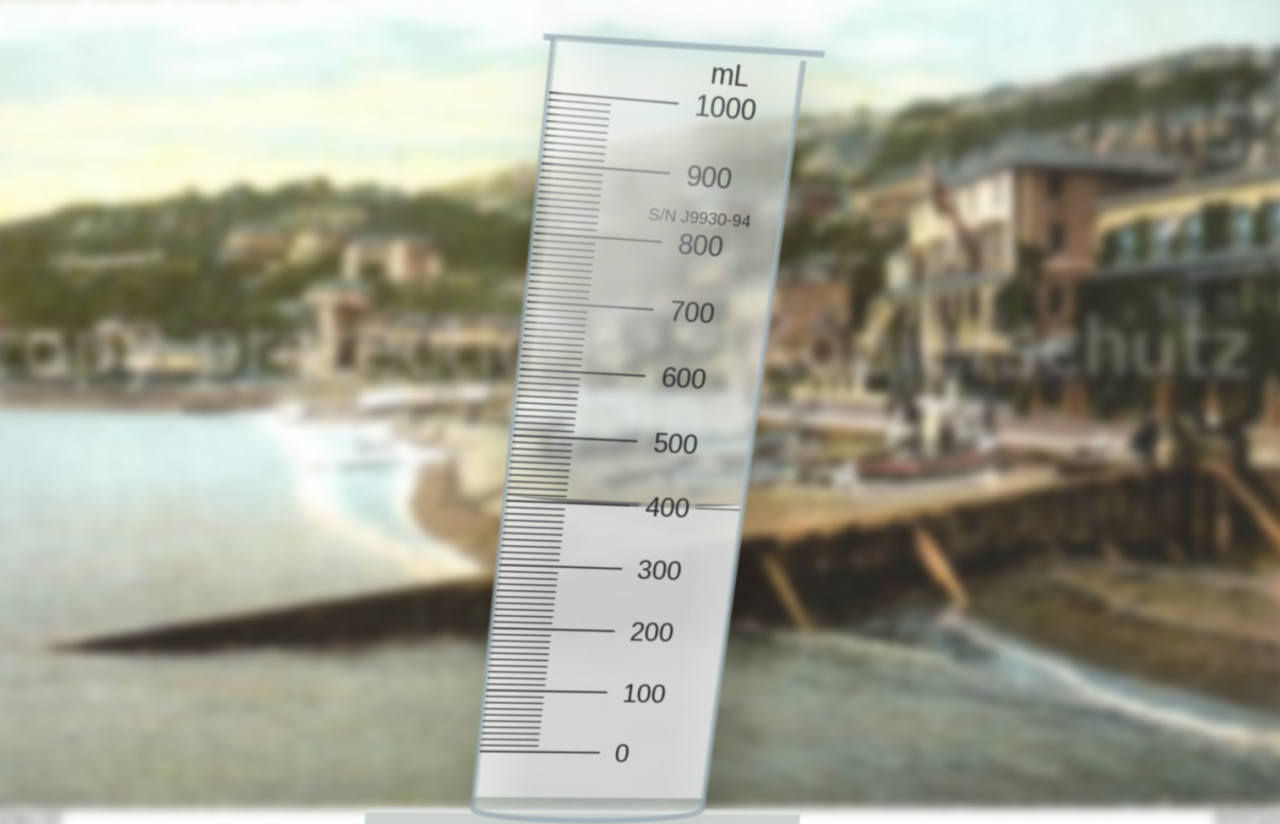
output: 400 mL
